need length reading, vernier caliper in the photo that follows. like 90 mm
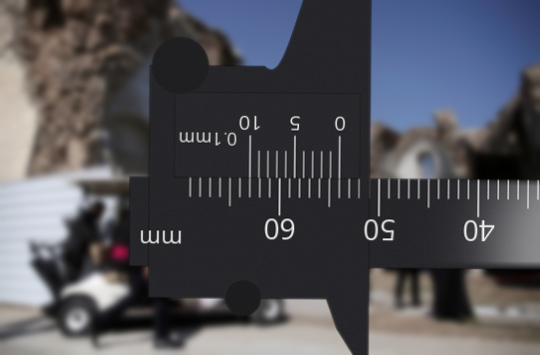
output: 54.0 mm
